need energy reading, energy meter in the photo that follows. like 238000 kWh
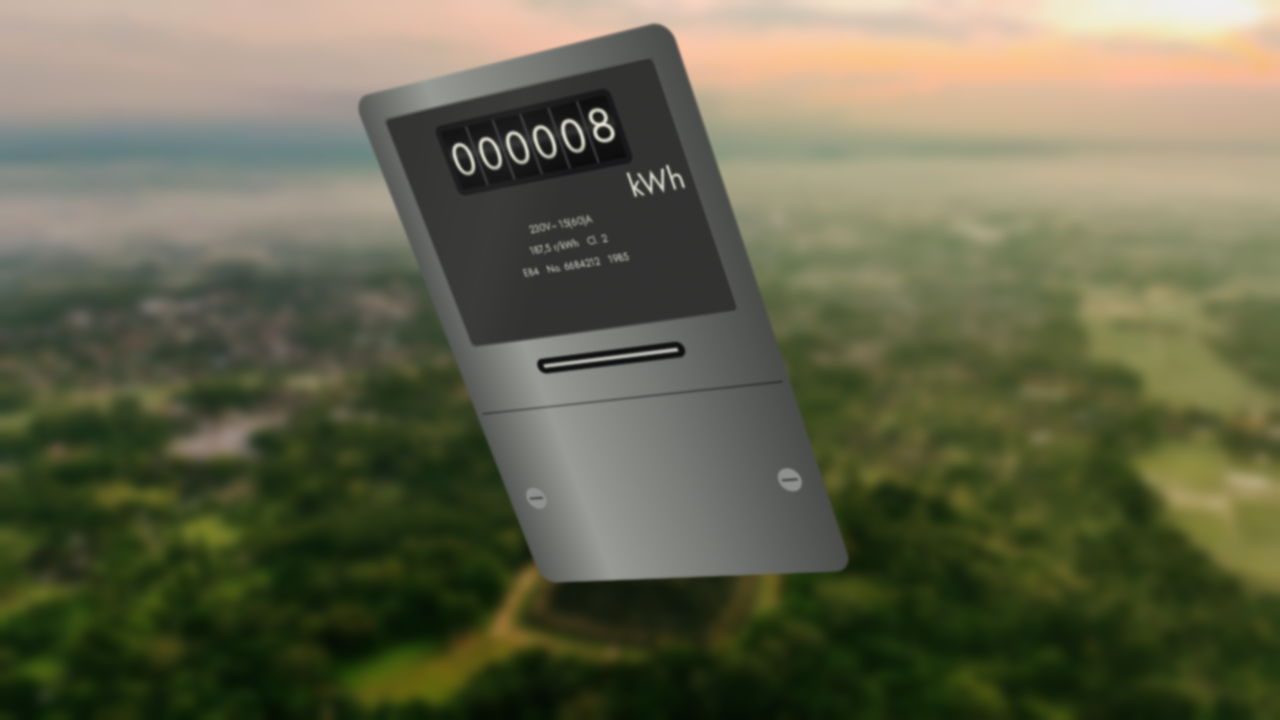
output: 8 kWh
